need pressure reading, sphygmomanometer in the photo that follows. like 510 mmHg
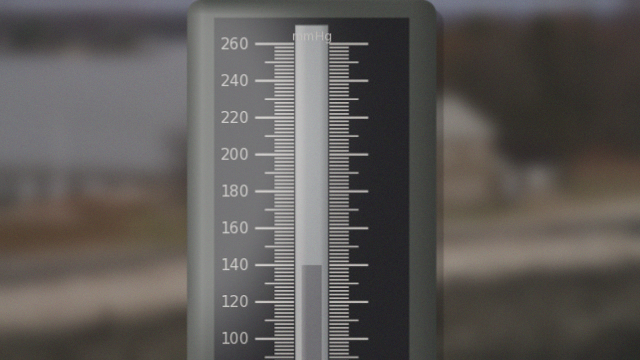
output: 140 mmHg
